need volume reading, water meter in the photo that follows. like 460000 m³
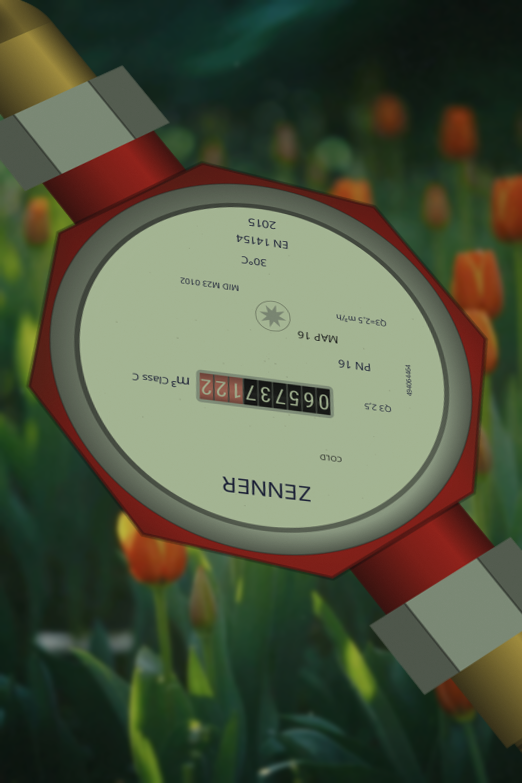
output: 65737.122 m³
